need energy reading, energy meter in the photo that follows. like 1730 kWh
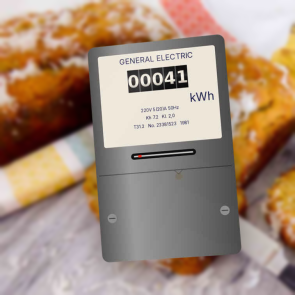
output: 41 kWh
